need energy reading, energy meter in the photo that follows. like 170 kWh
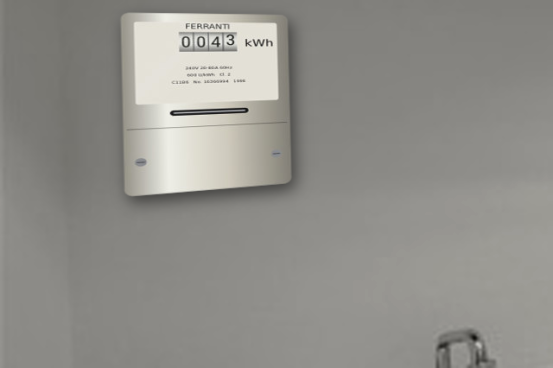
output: 43 kWh
